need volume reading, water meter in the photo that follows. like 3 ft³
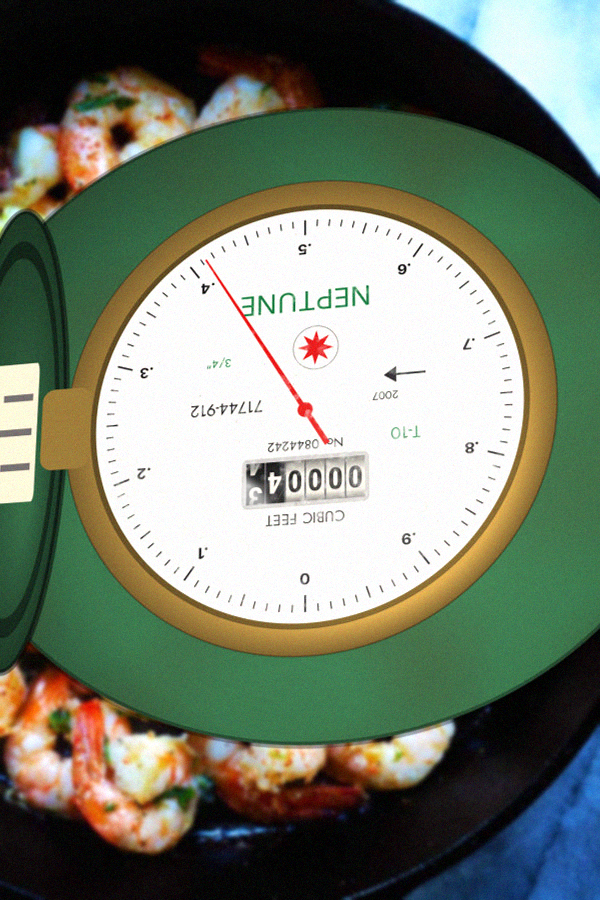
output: 43.41 ft³
